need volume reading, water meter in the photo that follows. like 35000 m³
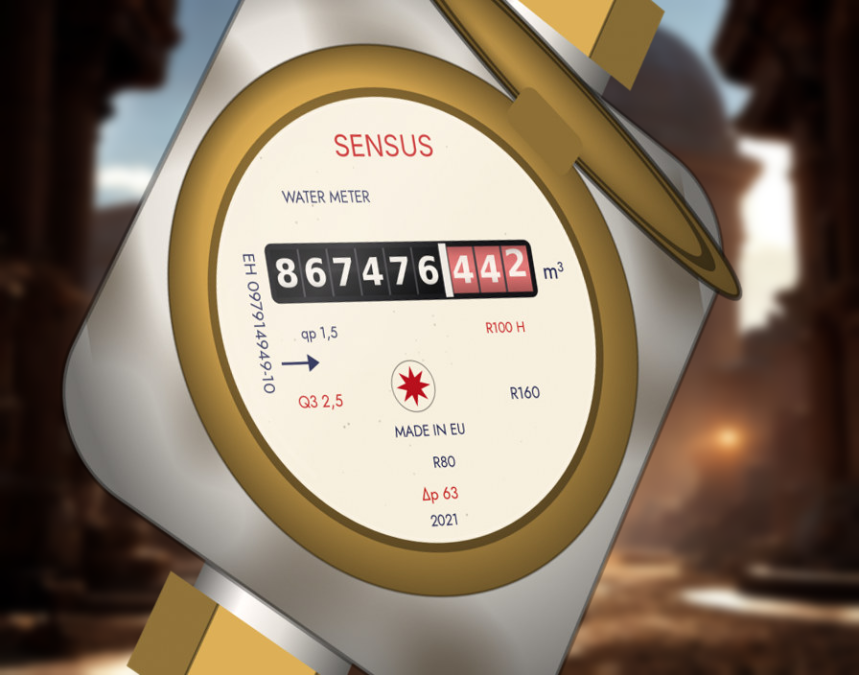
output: 867476.442 m³
